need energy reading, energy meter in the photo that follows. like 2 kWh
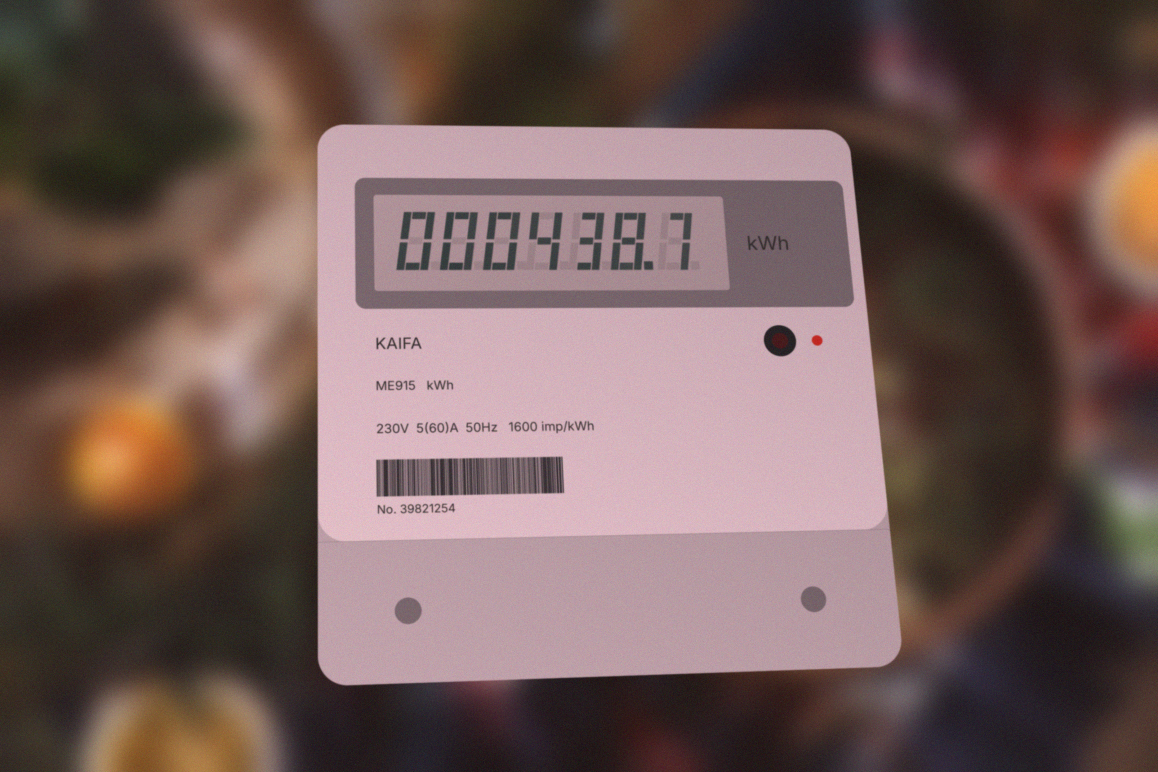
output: 438.7 kWh
